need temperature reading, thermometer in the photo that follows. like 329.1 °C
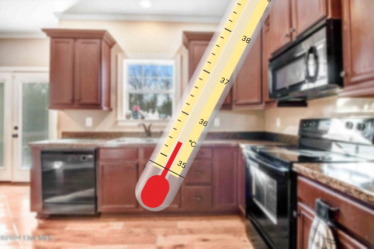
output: 35.4 °C
